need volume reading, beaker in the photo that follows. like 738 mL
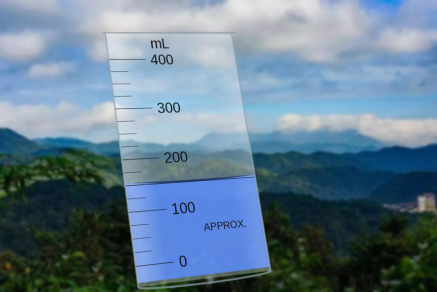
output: 150 mL
